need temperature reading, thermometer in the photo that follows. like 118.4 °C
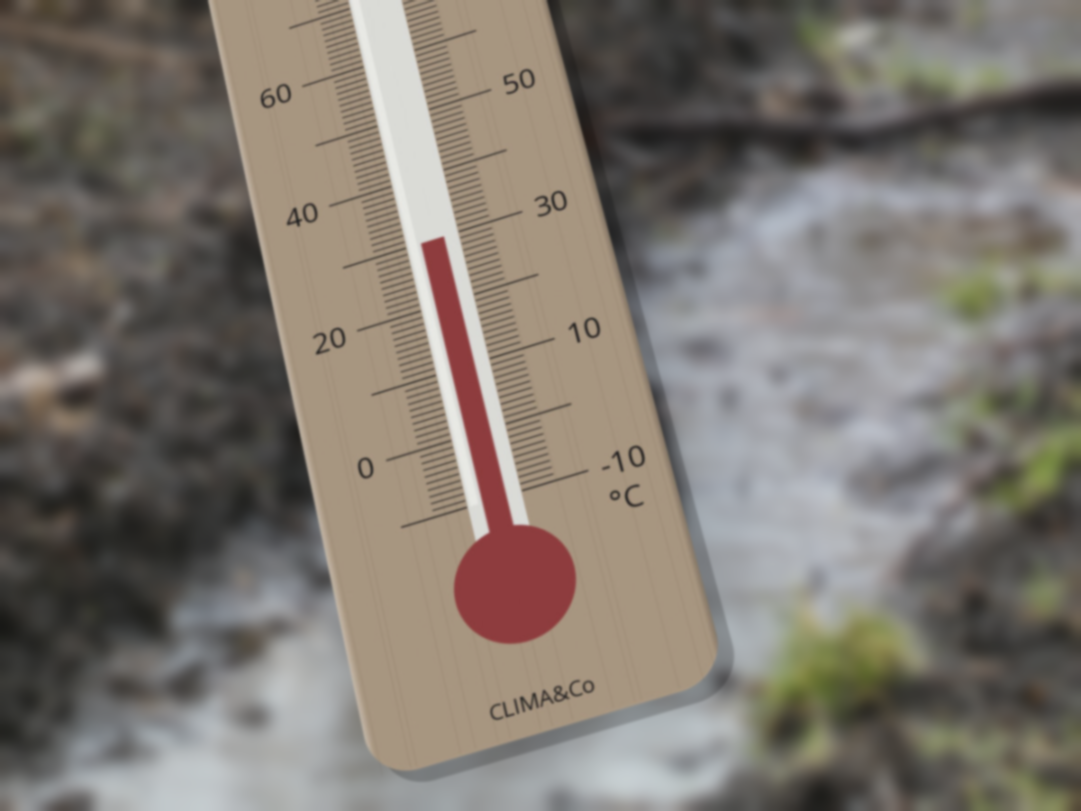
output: 30 °C
